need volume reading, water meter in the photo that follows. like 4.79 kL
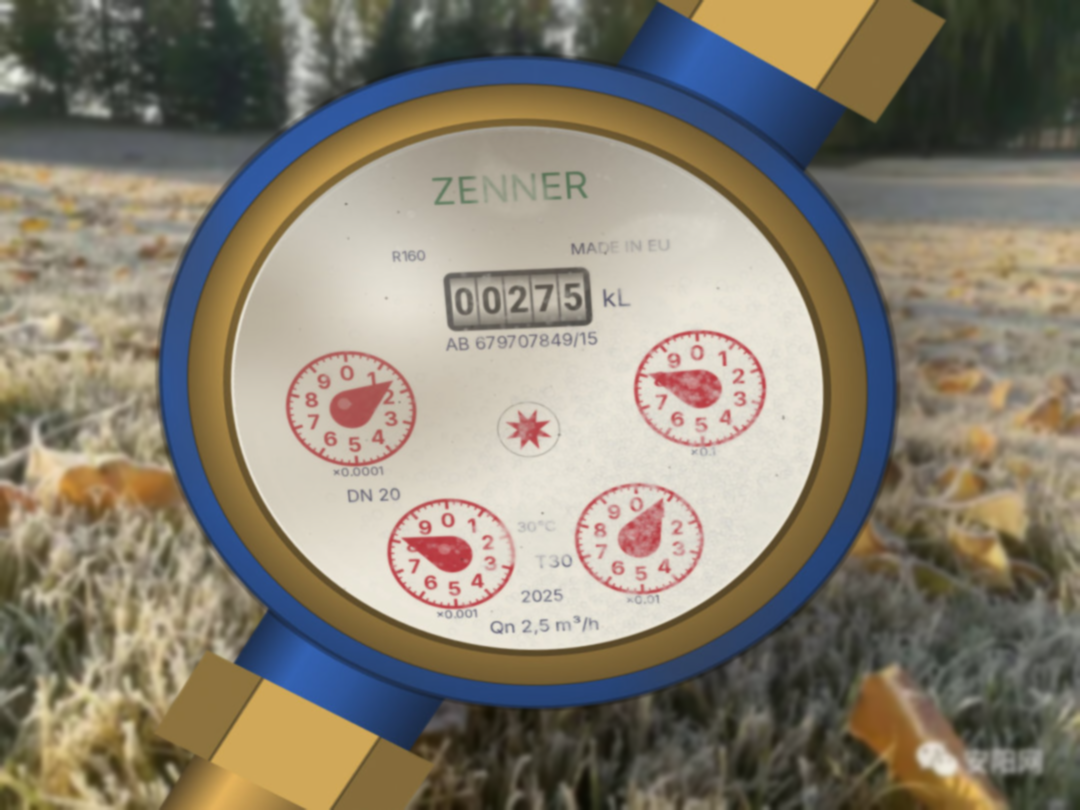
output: 275.8081 kL
